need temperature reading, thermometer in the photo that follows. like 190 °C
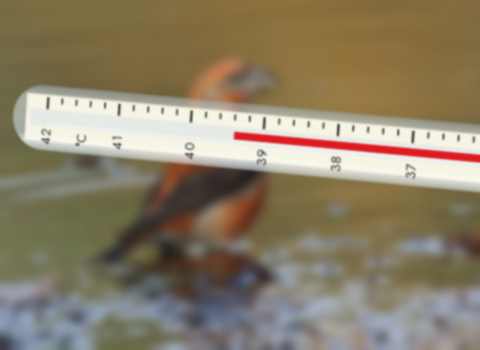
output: 39.4 °C
